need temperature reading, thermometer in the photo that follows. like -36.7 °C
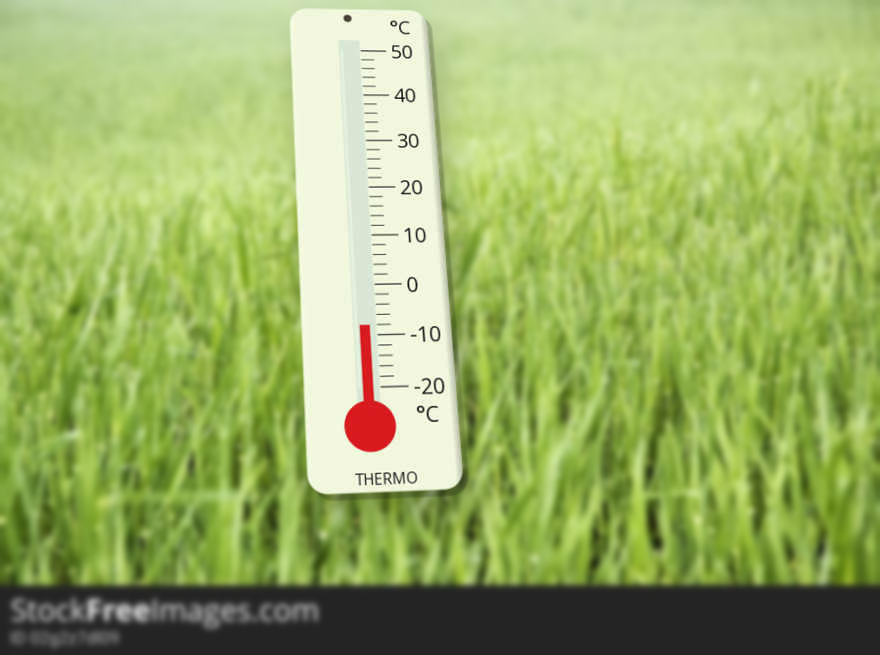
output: -8 °C
